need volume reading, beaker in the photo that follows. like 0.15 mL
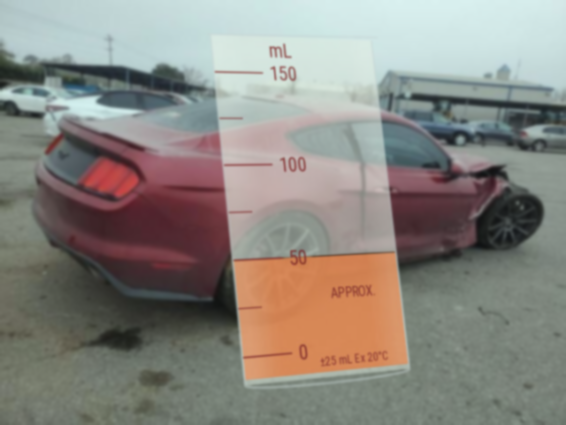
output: 50 mL
